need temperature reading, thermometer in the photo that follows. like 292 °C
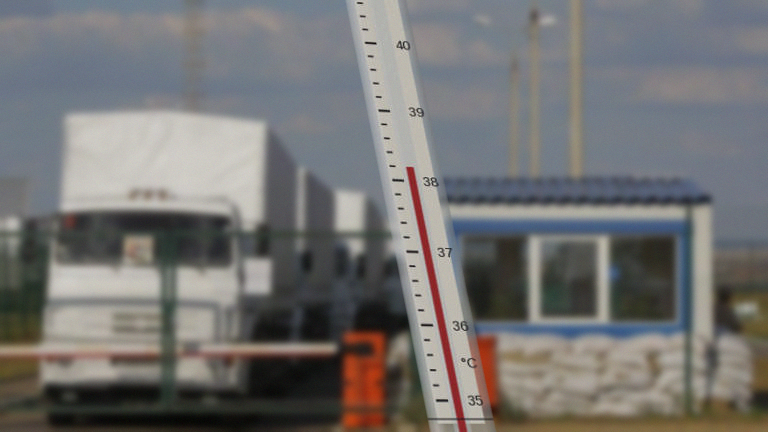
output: 38.2 °C
